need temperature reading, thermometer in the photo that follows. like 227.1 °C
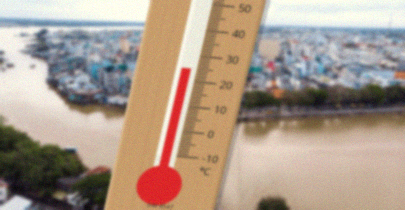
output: 25 °C
